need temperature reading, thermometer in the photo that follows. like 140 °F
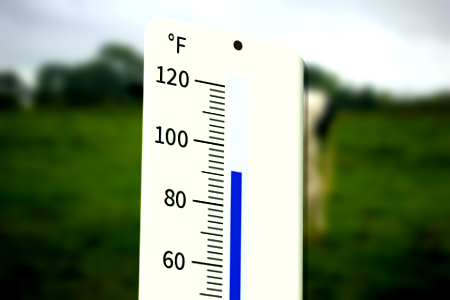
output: 92 °F
